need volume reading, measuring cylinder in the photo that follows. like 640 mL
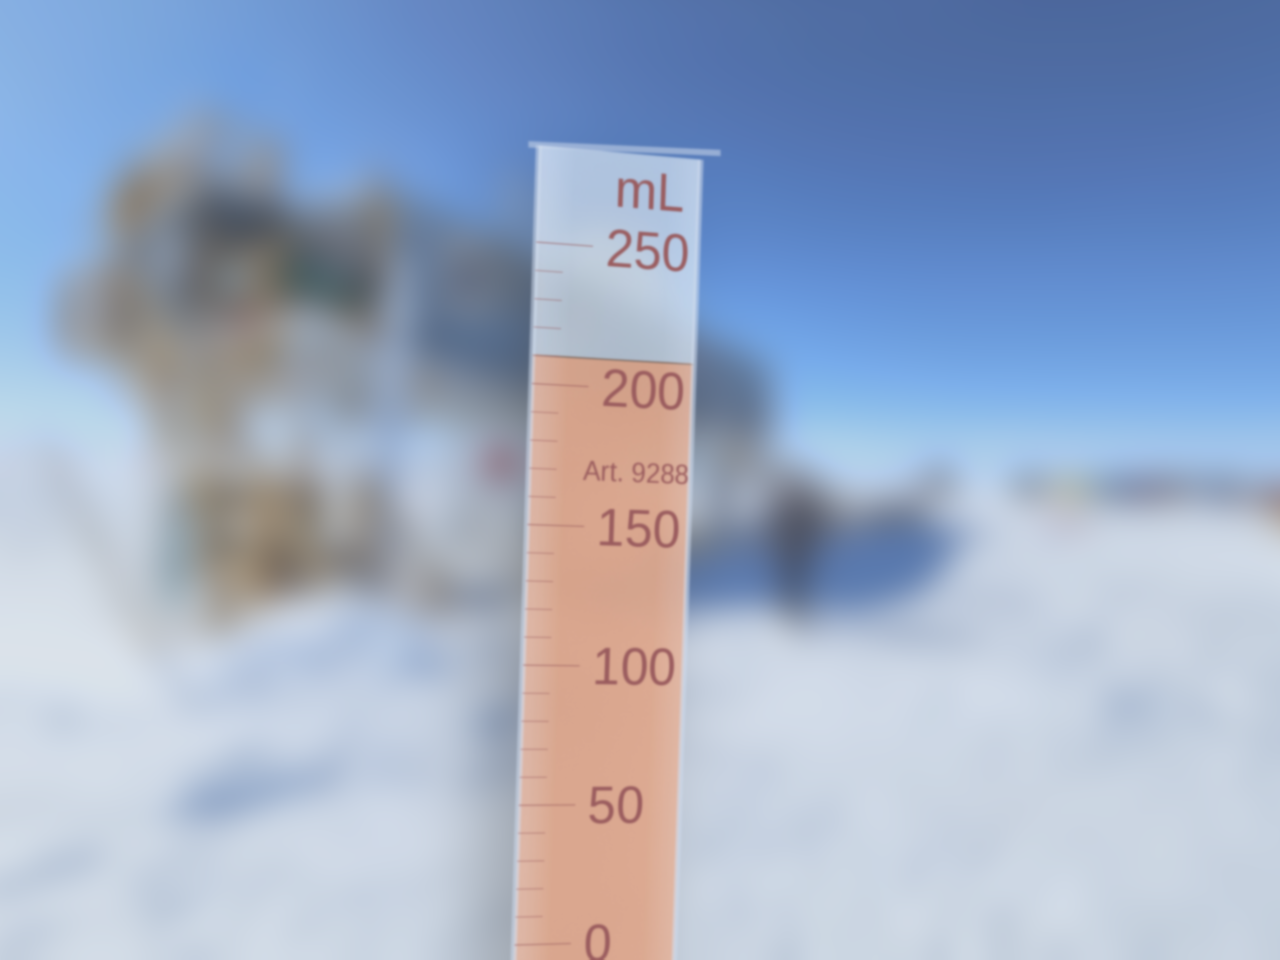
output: 210 mL
